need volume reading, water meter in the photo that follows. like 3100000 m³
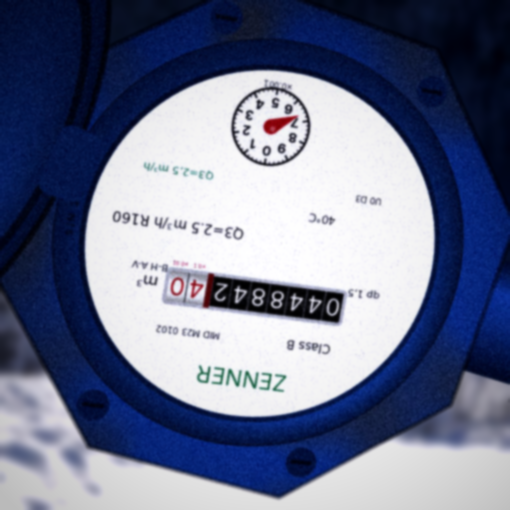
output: 448842.406 m³
